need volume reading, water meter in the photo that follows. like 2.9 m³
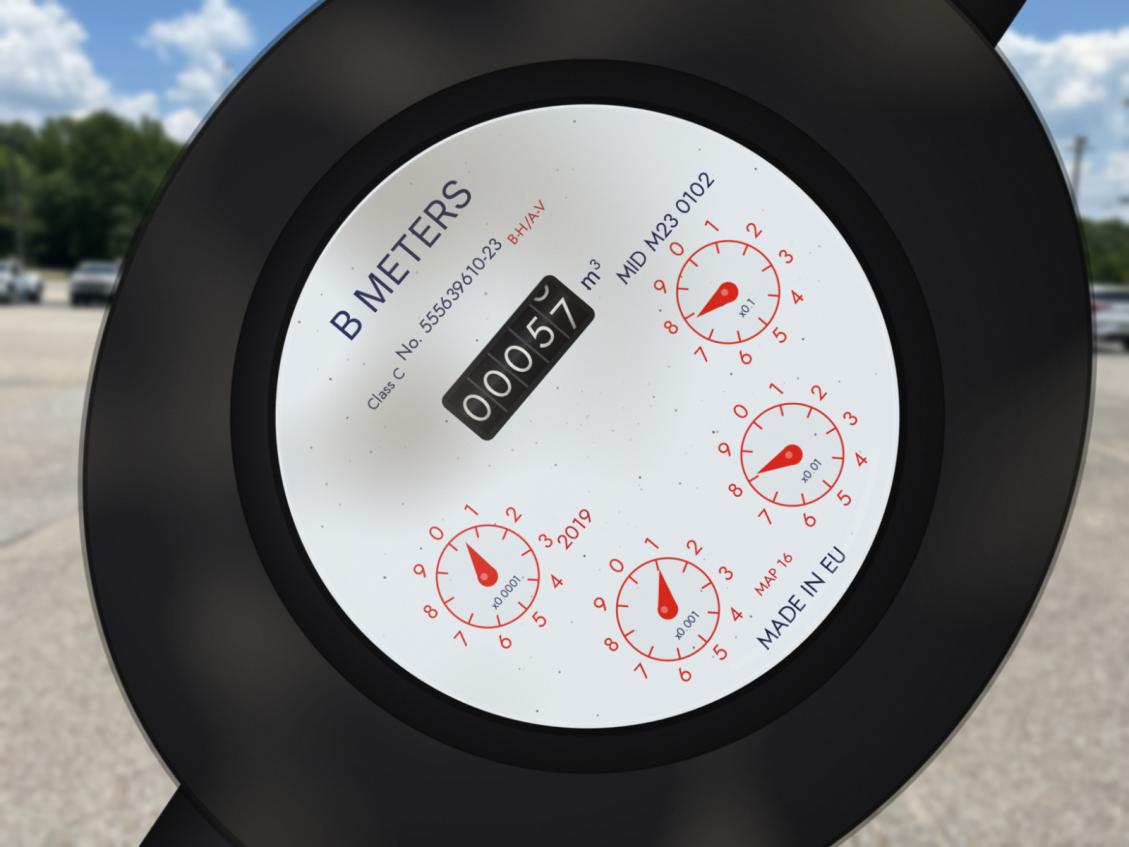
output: 56.7810 m³
